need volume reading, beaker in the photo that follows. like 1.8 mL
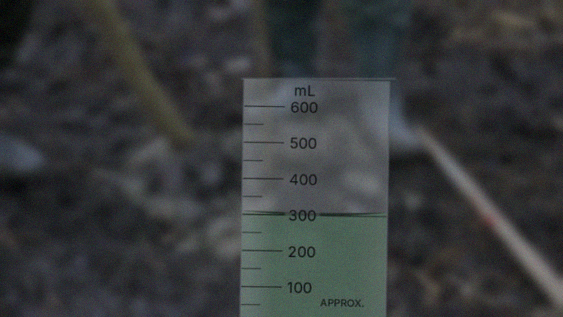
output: 300 mL
